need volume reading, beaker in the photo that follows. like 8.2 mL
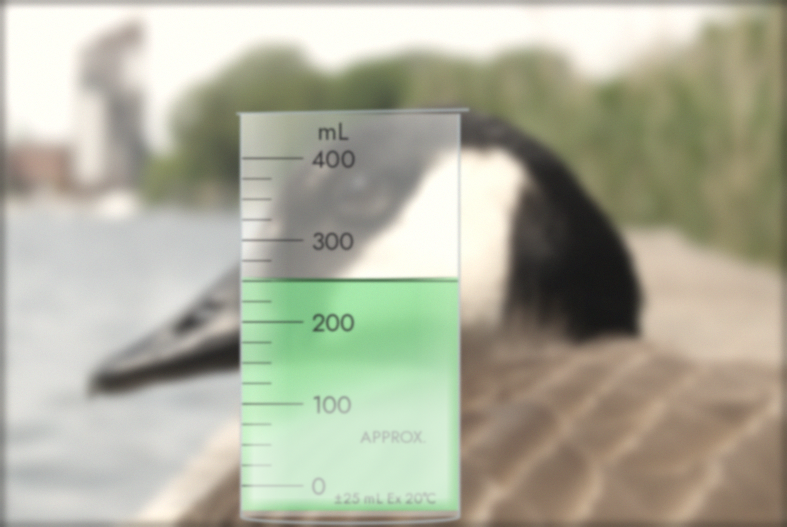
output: 250 mL
